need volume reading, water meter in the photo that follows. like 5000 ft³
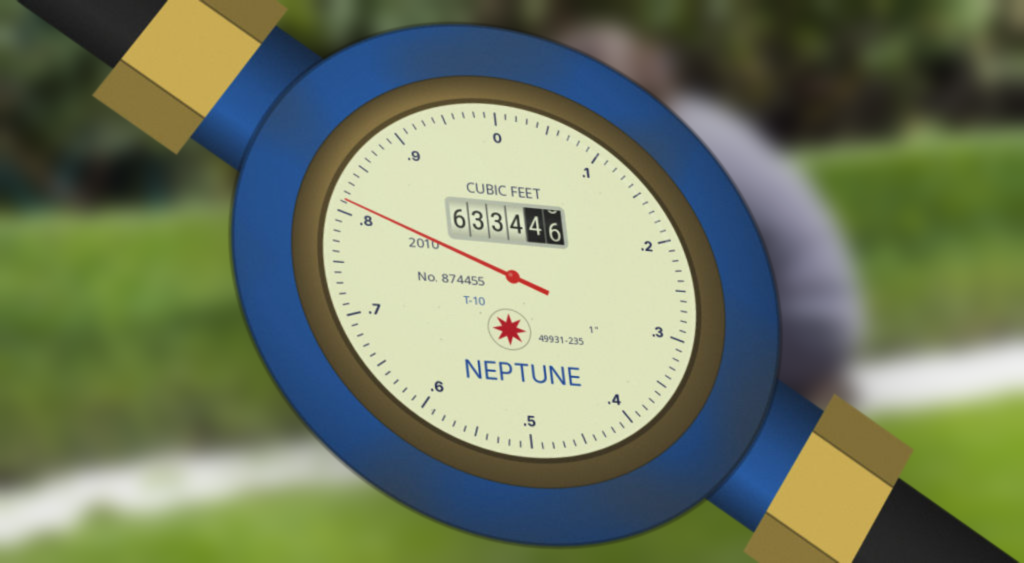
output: 633445.81 ft³
